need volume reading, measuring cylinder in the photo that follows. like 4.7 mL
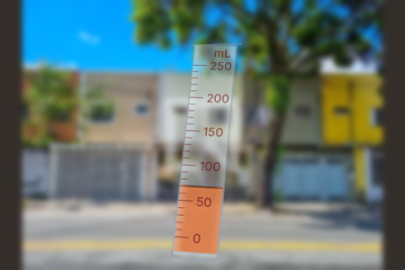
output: 70 mL
